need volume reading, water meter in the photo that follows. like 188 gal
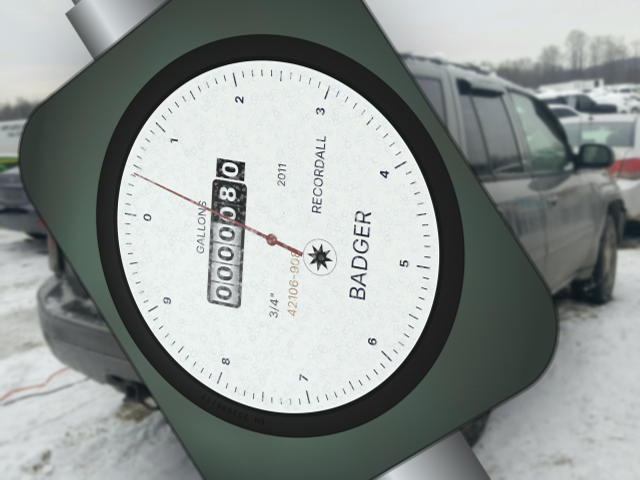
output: 80.4 gal
